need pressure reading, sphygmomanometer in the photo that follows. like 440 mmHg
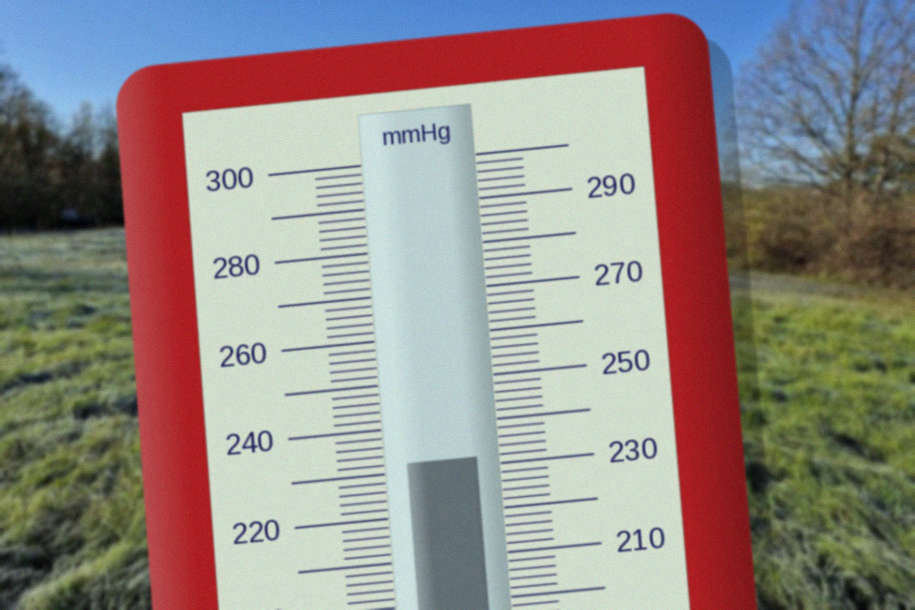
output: 232 mmHg
